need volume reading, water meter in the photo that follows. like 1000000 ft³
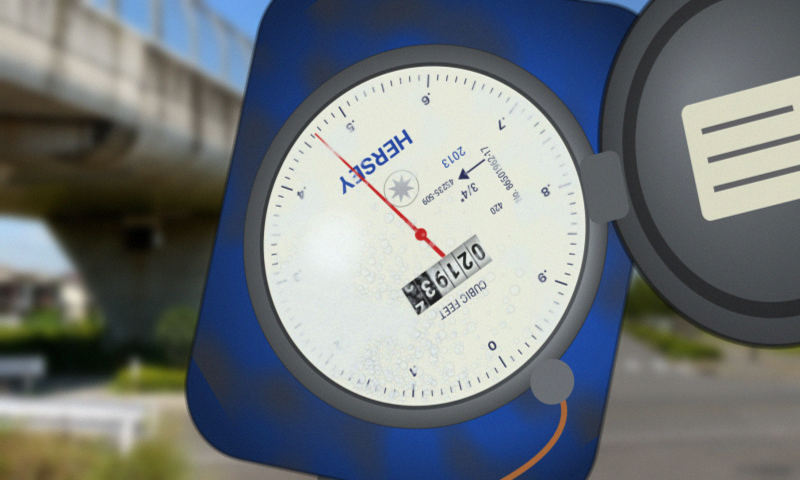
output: 21932.46 ft³
